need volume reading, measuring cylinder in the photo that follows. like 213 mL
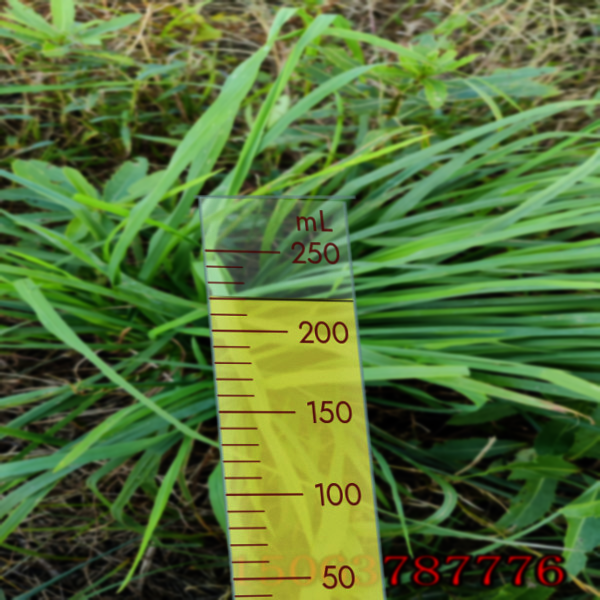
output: 220 mL
